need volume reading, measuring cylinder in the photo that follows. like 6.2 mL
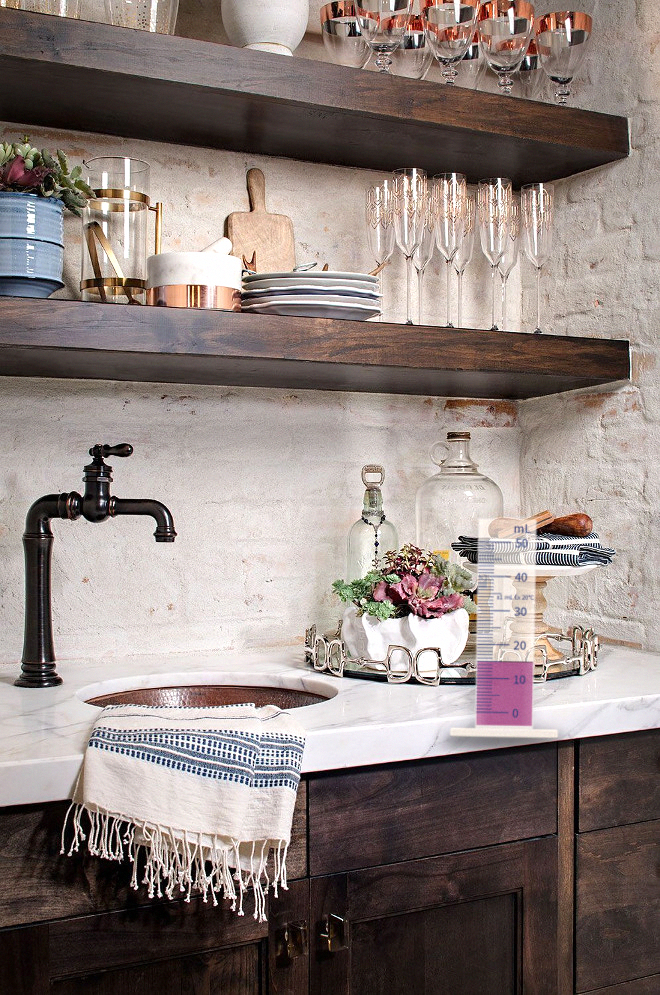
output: 15 mL
